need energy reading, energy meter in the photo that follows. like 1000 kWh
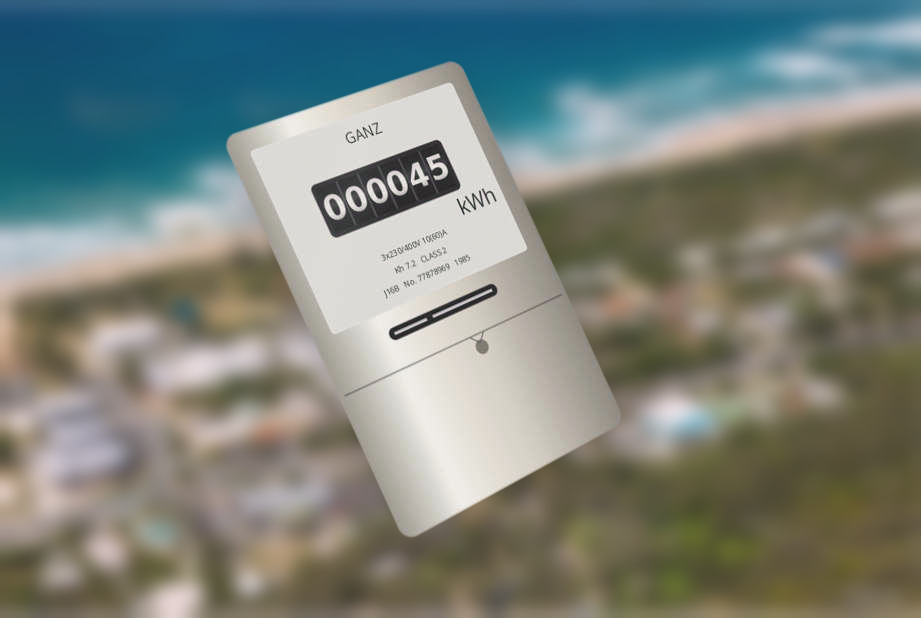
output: 45 kWh
